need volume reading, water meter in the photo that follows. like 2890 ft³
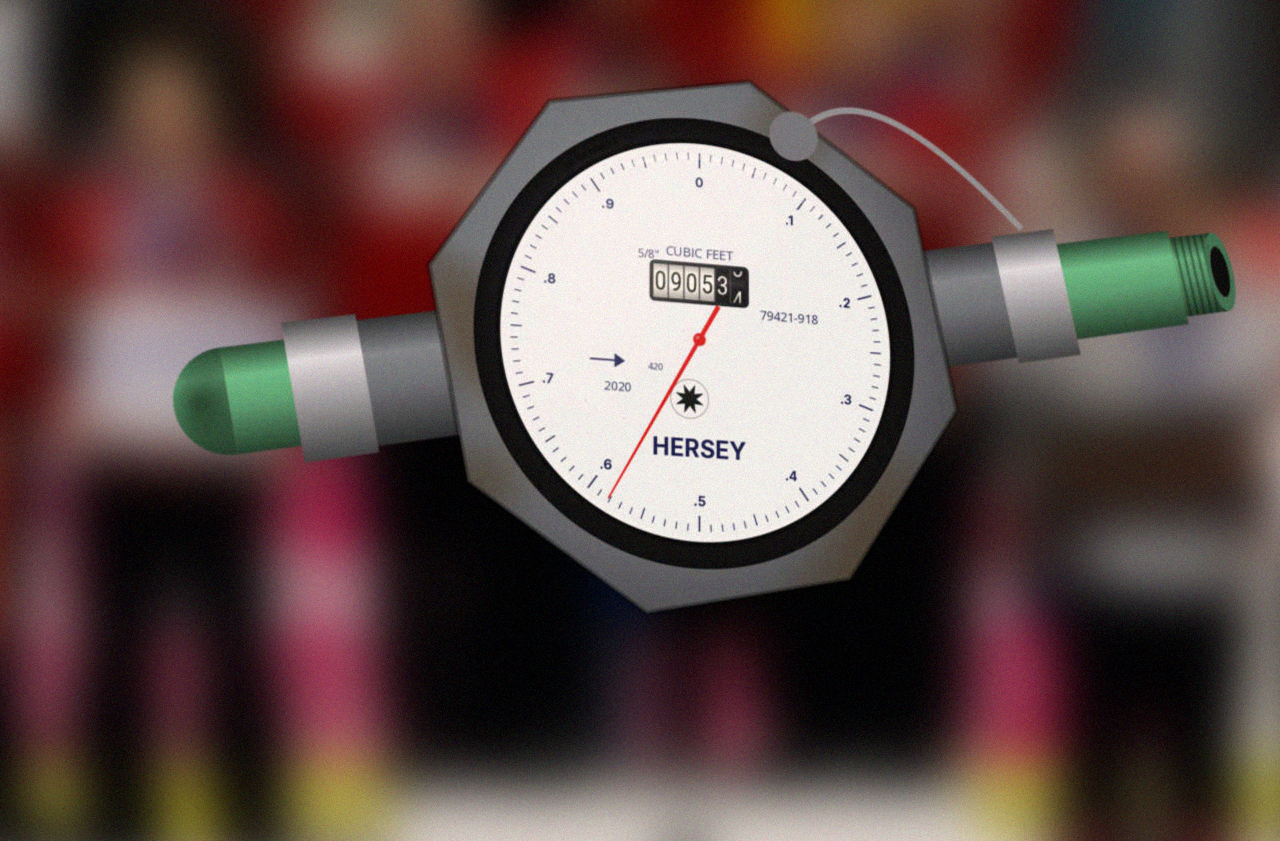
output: 90533.58 ft³
